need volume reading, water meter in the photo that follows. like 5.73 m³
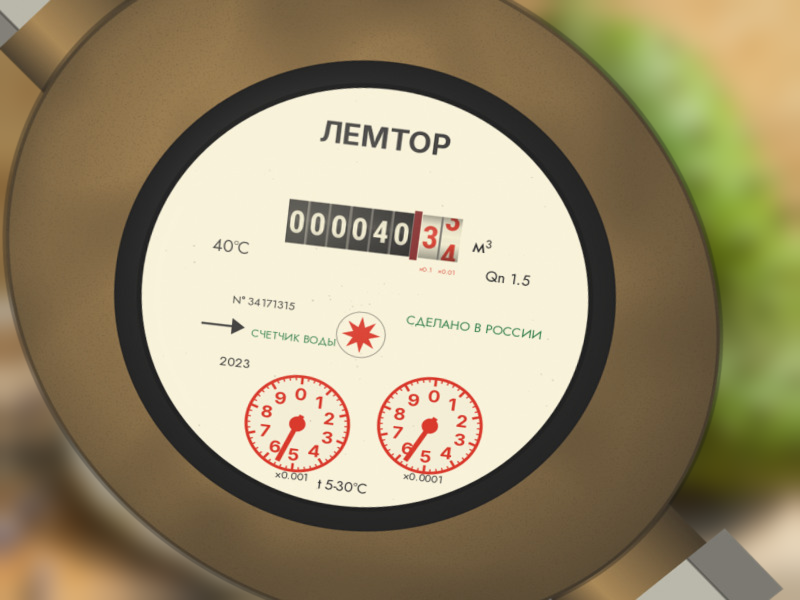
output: 40.3355 m³
